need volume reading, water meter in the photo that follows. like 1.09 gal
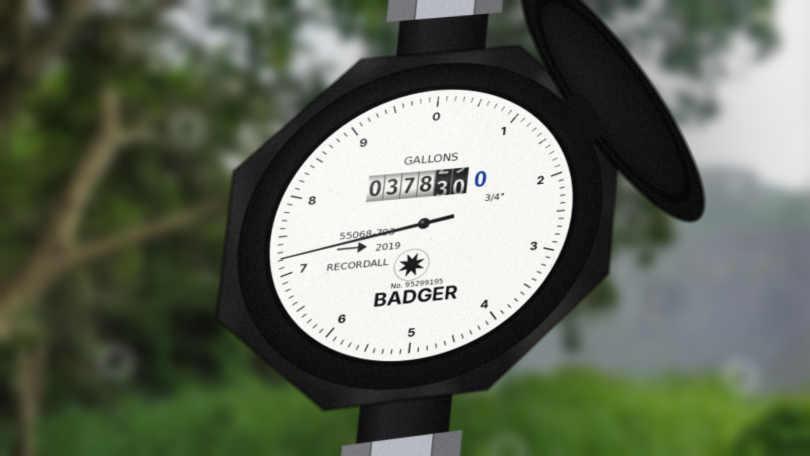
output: 378297.2 gal
